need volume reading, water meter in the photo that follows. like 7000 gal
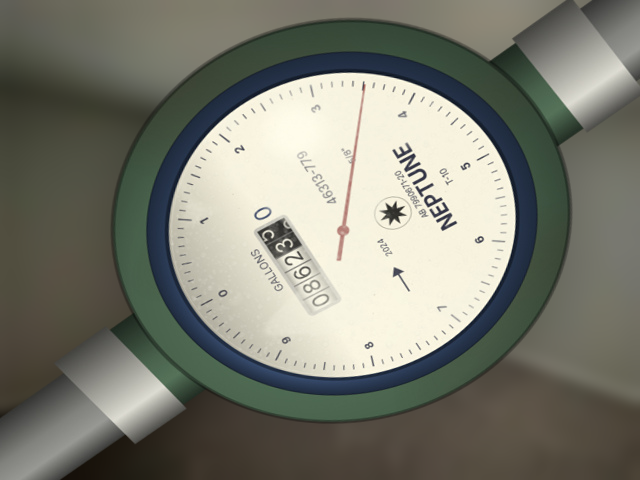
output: 862353.5 gal
